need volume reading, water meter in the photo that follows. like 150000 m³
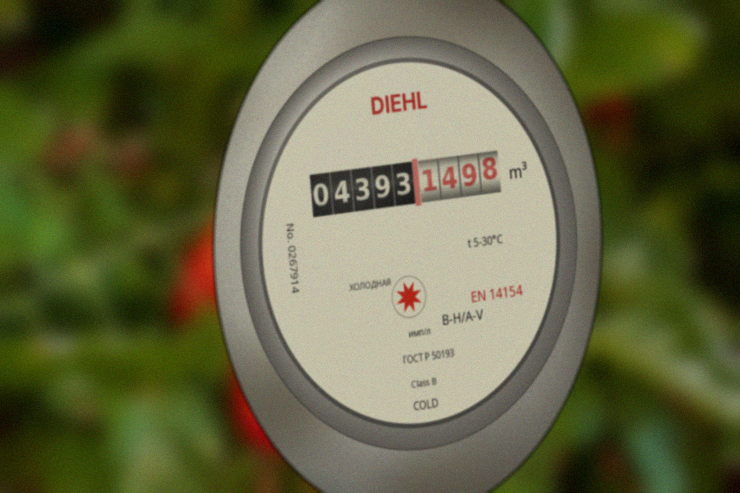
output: 4393.1498 m³
